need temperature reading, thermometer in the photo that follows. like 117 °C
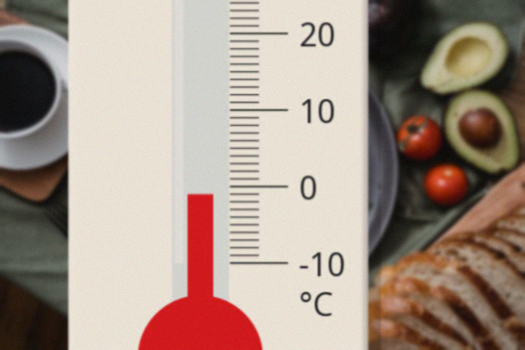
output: -1 °C
